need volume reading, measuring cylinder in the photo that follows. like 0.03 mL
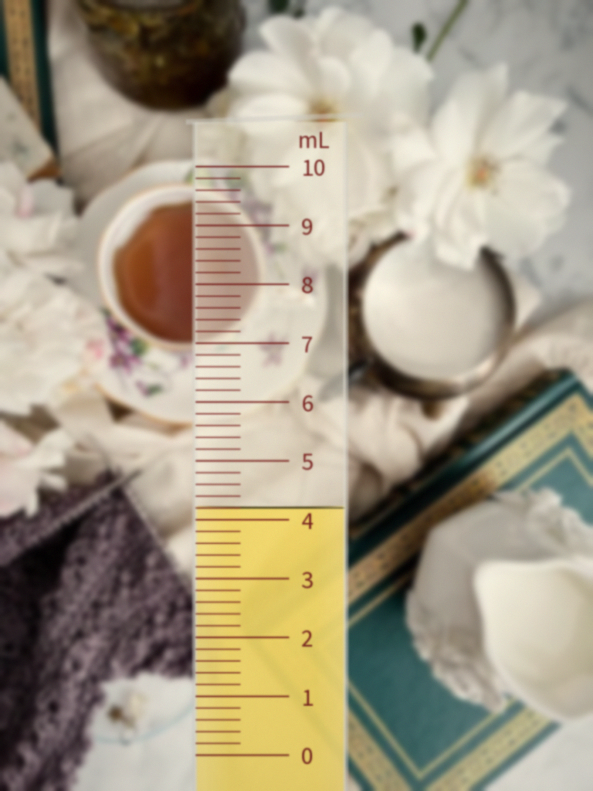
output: 4.2 mL
